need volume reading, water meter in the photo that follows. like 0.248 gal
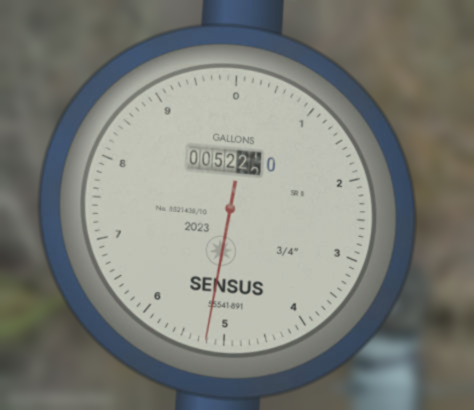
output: 52215.2 gal
